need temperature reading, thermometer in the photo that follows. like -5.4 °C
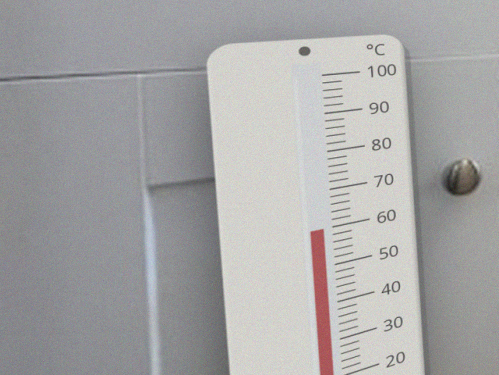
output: 60 °C
